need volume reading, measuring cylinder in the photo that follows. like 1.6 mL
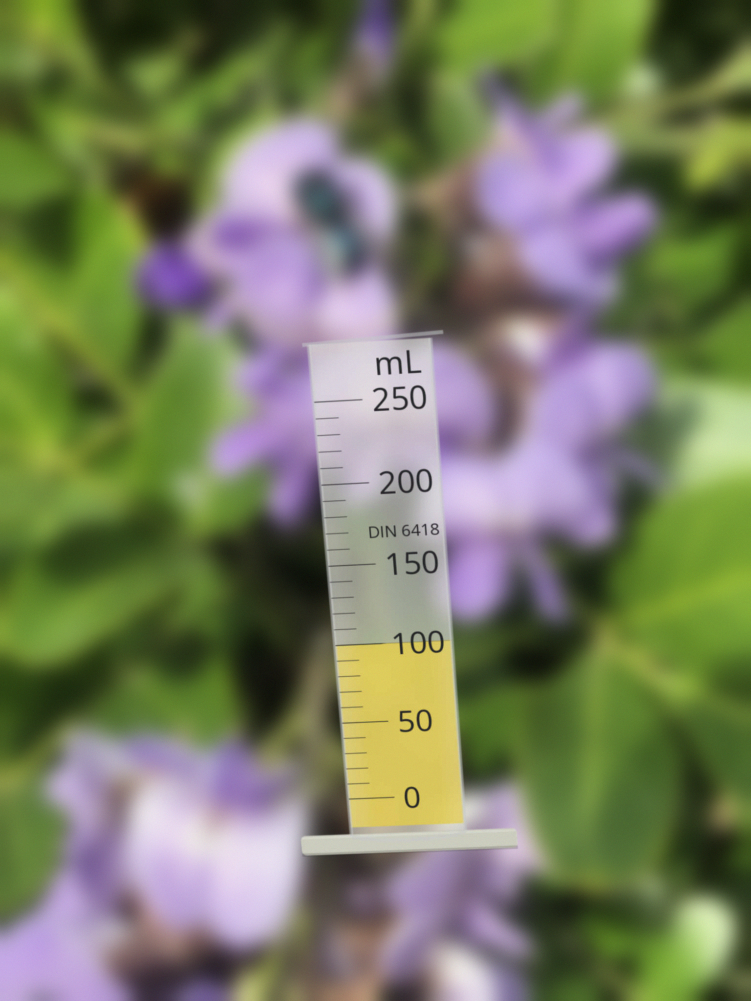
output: 100 mL
